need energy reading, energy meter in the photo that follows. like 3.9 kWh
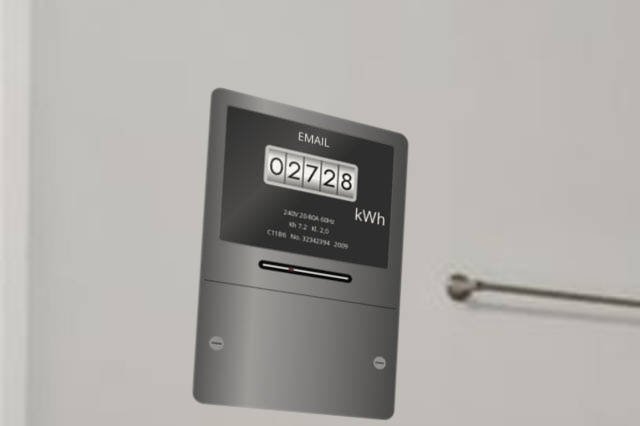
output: 2728 kWh
